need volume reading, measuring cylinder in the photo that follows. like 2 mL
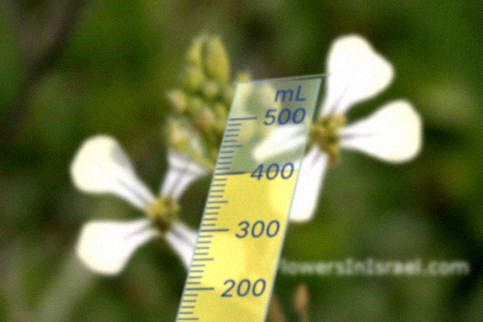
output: 400 mL
